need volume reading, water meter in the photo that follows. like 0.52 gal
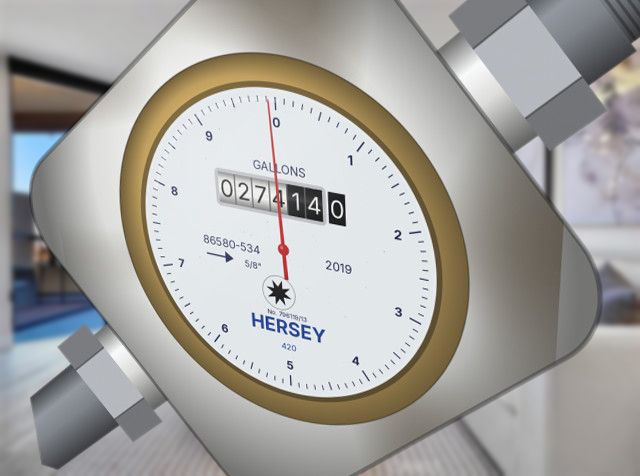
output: 274139.9 gal
